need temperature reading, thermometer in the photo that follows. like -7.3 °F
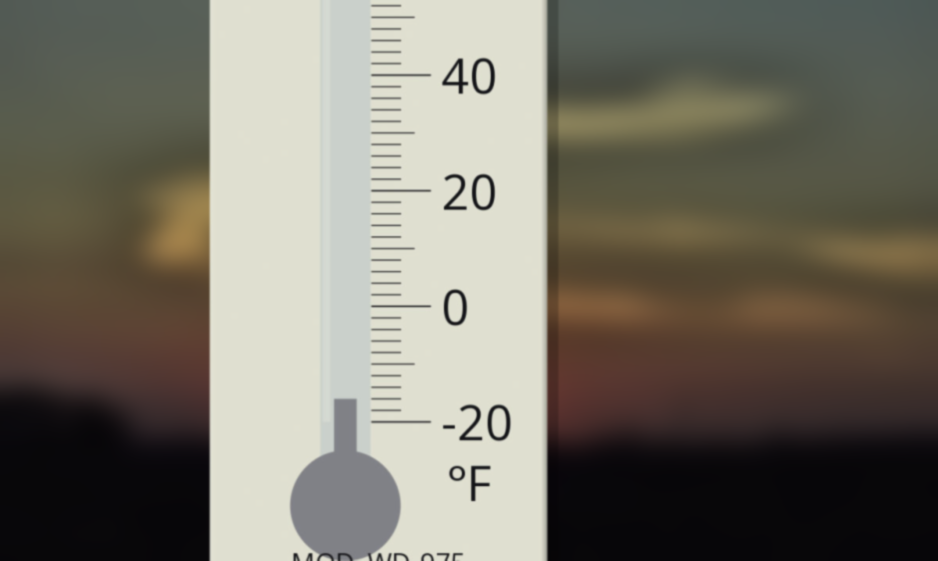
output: -16 °F
